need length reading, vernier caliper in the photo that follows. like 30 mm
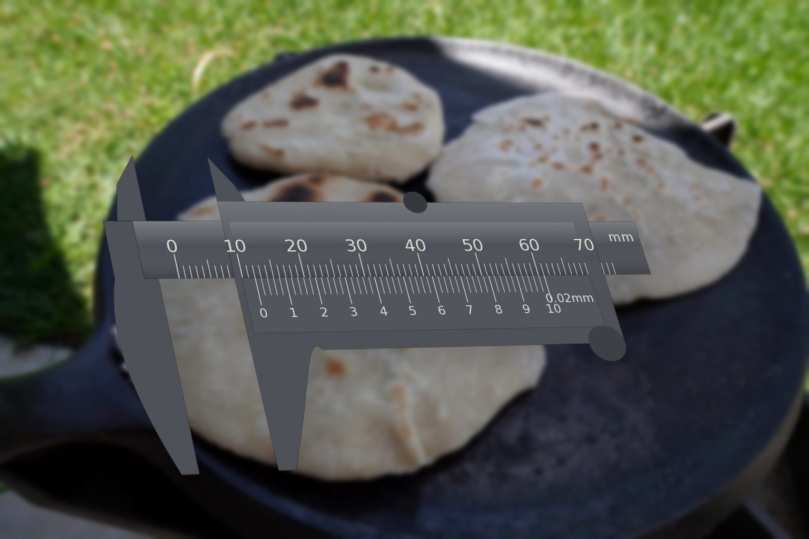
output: 12.0 mm
